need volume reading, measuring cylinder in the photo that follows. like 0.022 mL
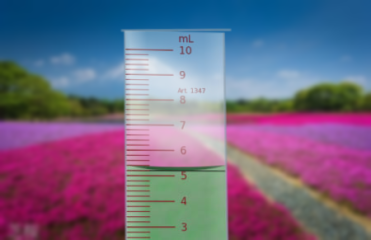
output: 5.2 mL
